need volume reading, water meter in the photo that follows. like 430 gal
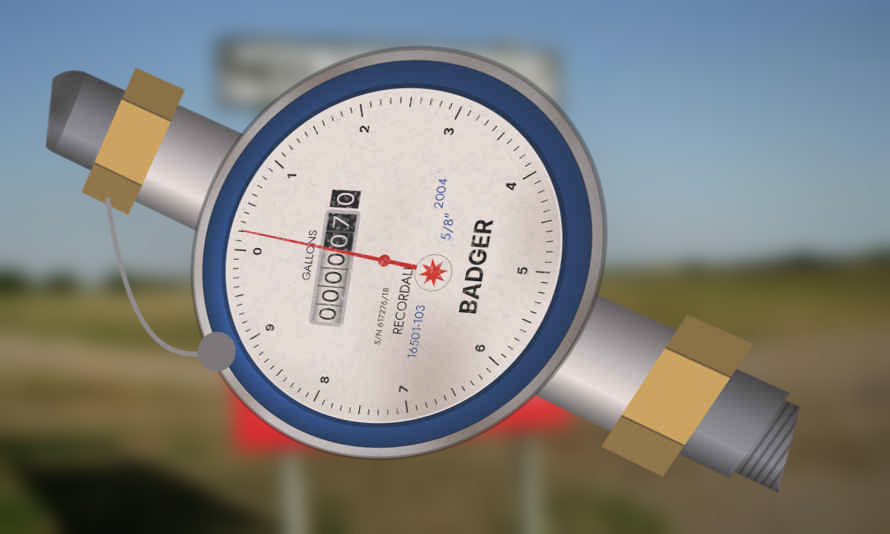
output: 70.2 gal
